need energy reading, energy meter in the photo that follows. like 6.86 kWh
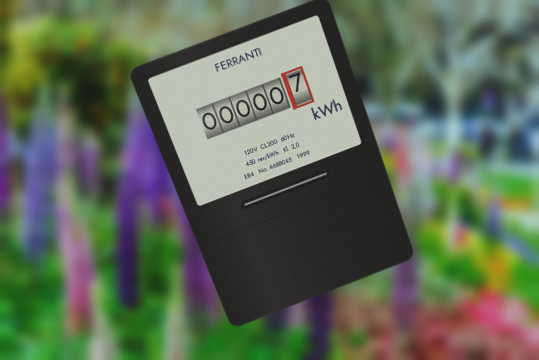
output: 0.7 kWh
